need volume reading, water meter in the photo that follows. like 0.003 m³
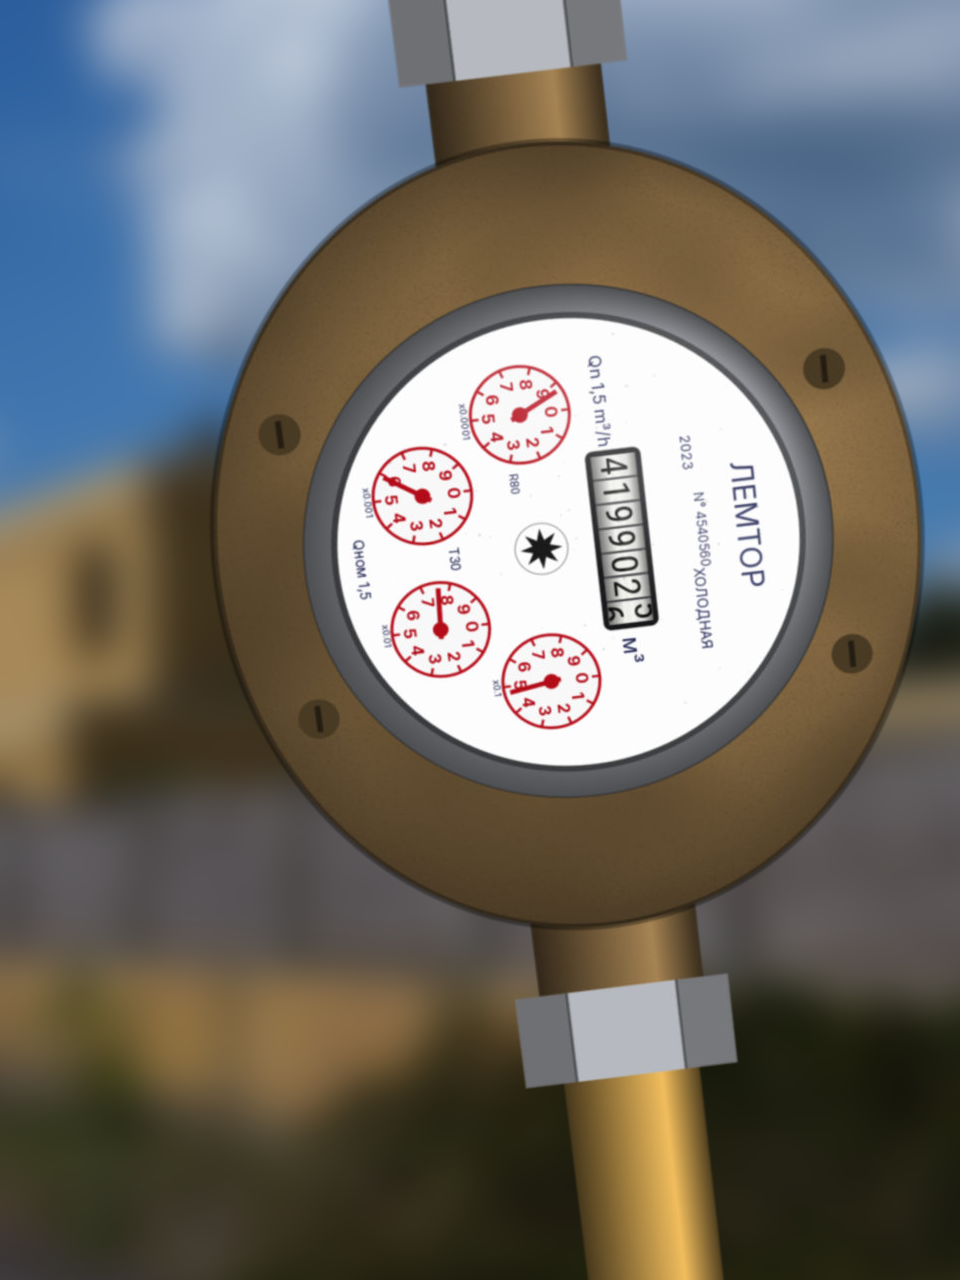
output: 4199025.4759 m³
